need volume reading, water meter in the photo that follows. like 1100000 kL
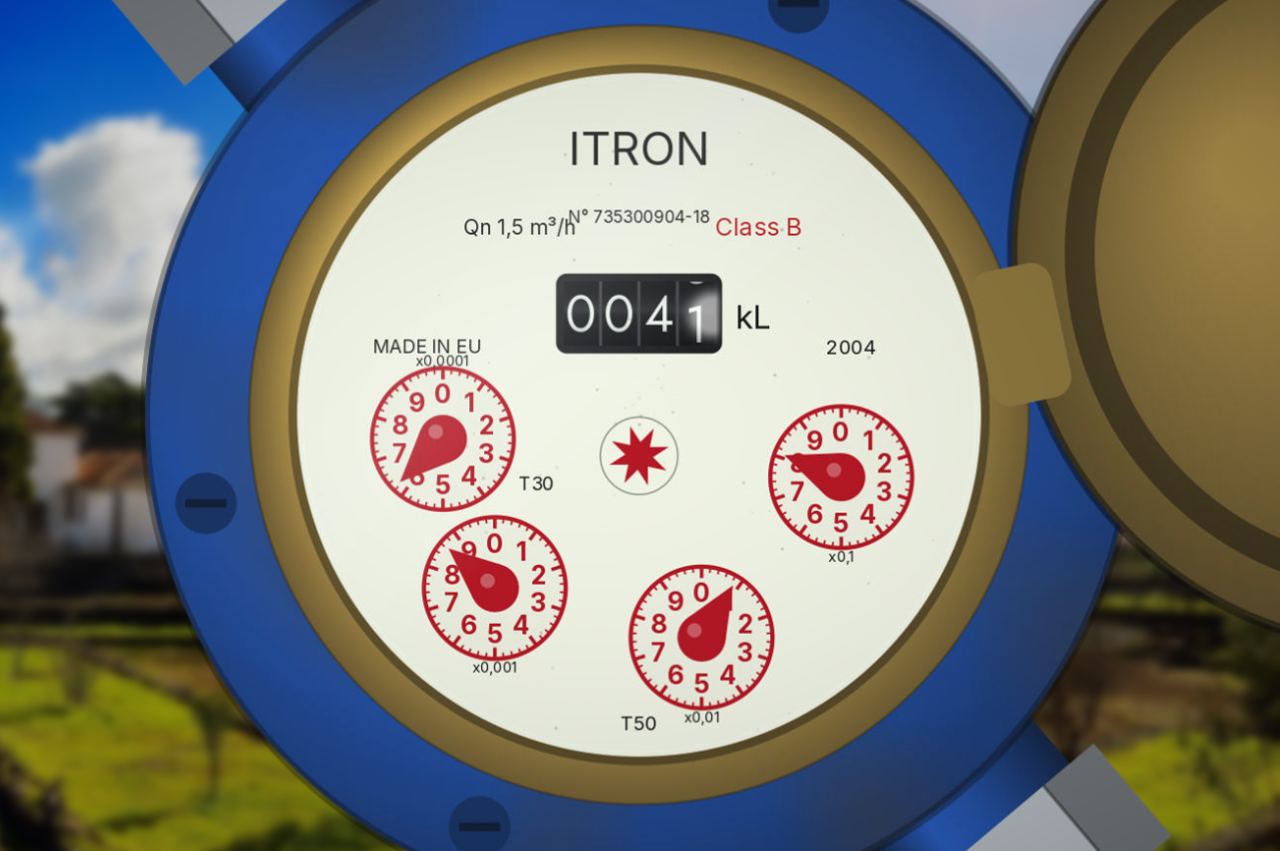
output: 40.8086 kL
